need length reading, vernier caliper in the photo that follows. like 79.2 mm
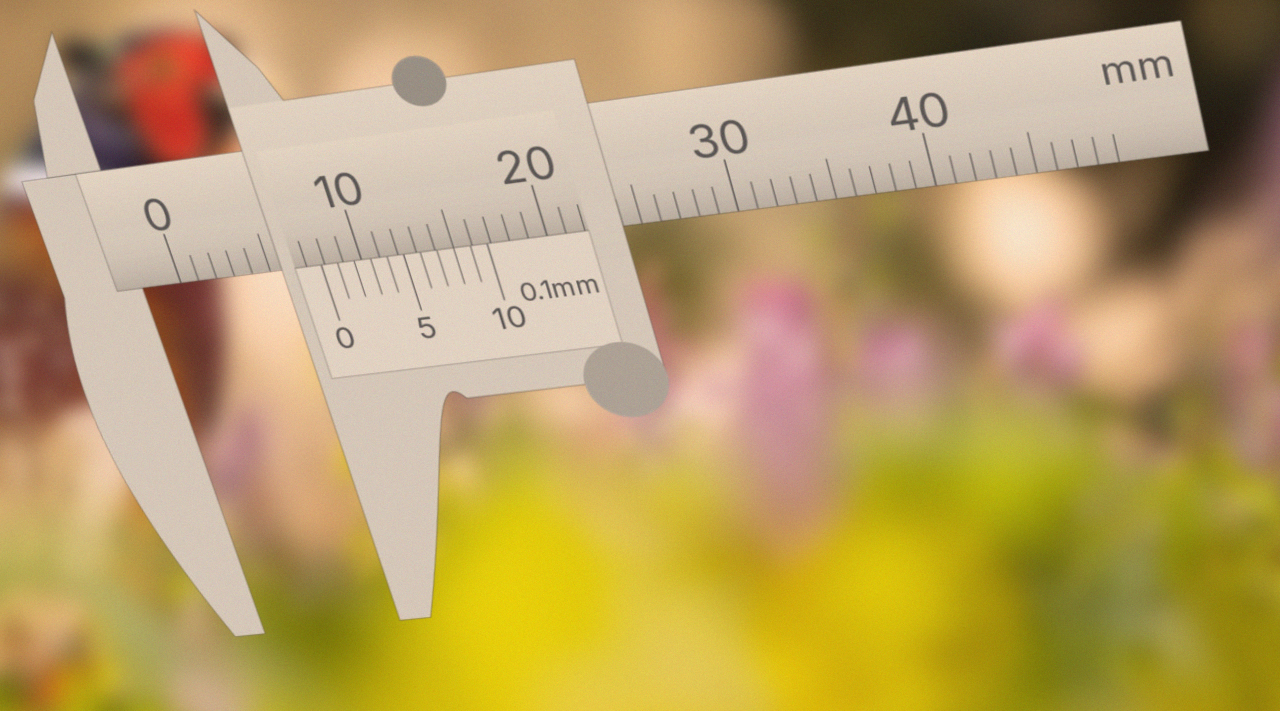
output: 7.8 mm
